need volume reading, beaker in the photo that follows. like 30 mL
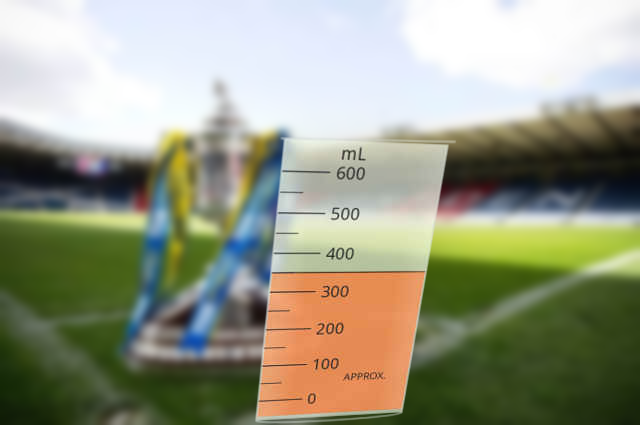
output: 350 mL
